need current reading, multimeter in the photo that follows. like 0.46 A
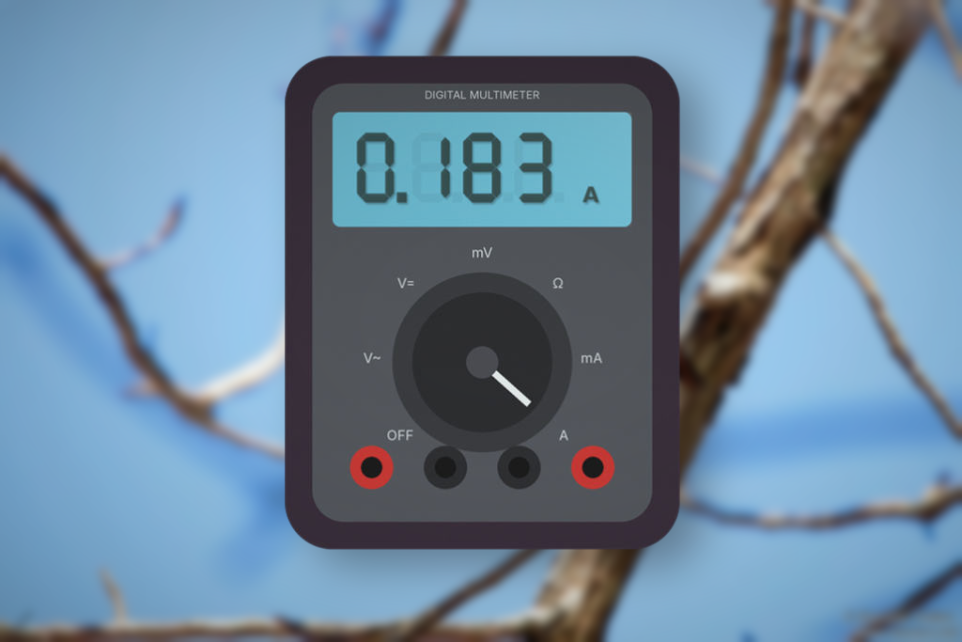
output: 0.183 A
